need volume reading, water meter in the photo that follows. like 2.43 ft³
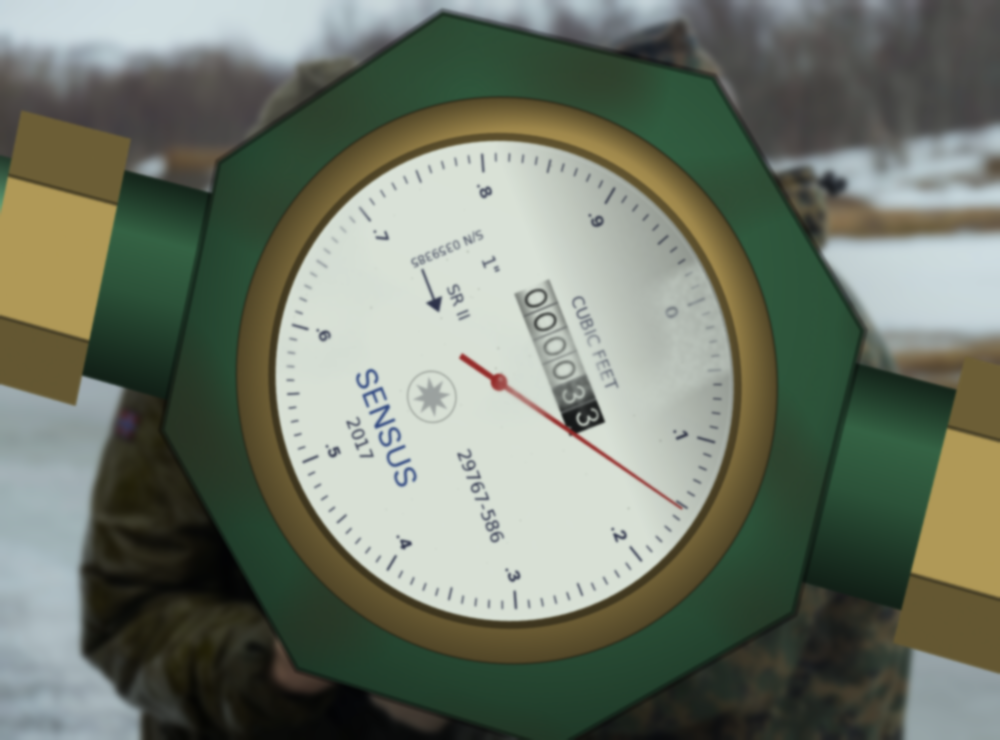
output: 33.15 ft³
